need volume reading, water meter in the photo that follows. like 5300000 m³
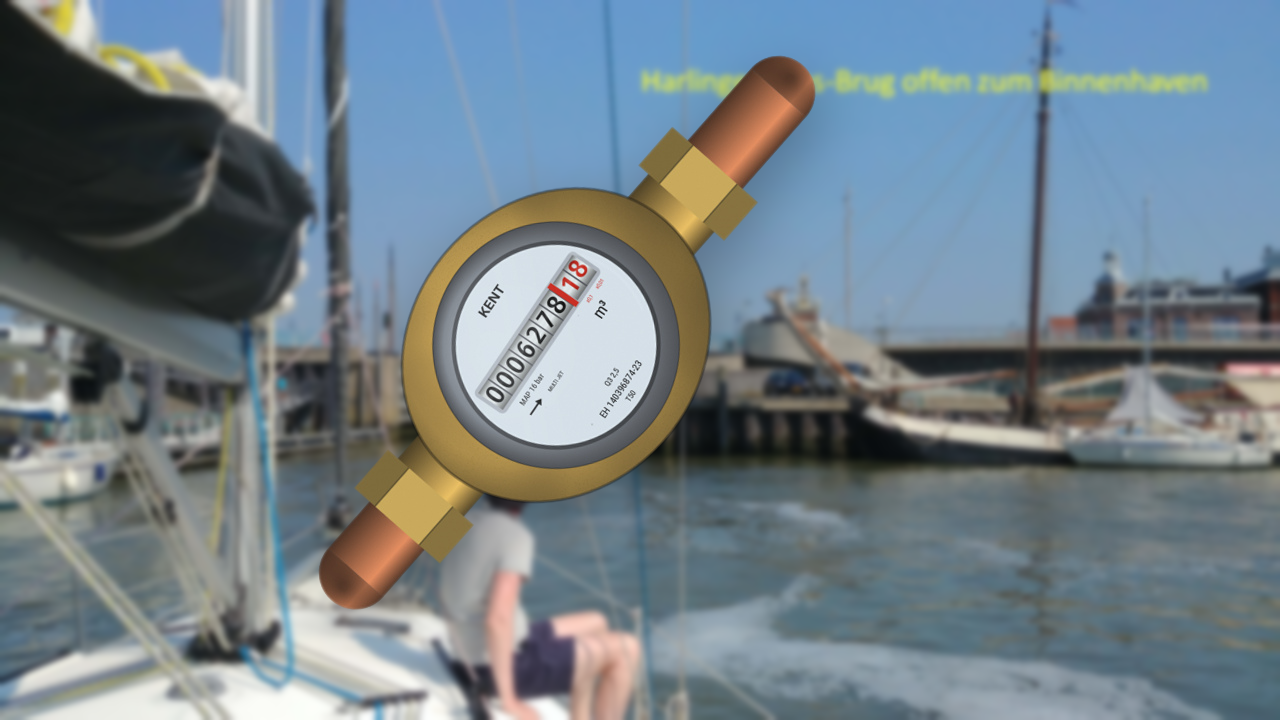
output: 6278.18 m³
